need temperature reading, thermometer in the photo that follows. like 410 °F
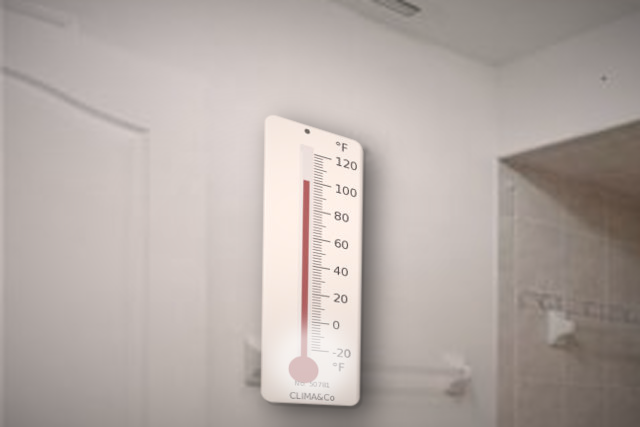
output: 100 °F
